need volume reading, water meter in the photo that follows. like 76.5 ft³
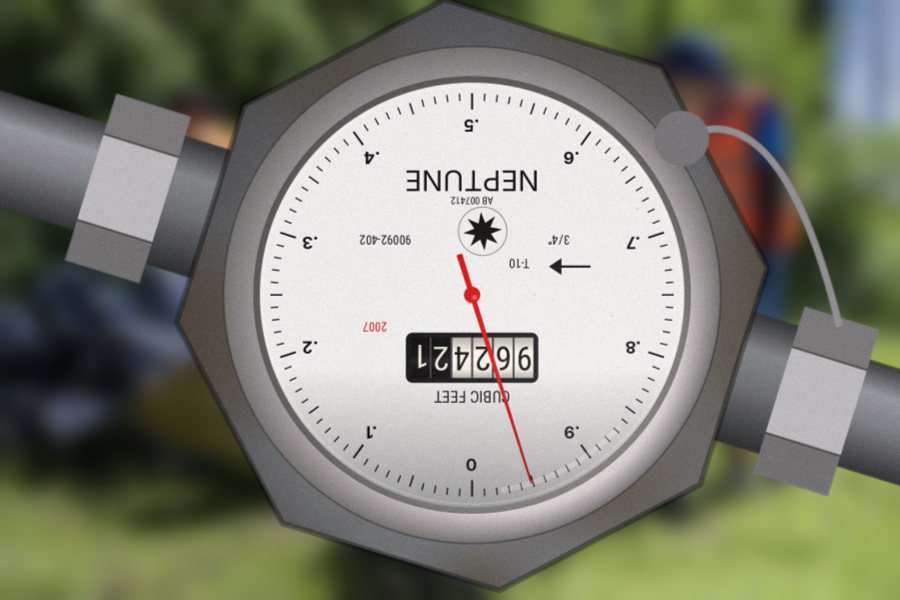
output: 962420.95 ft³
